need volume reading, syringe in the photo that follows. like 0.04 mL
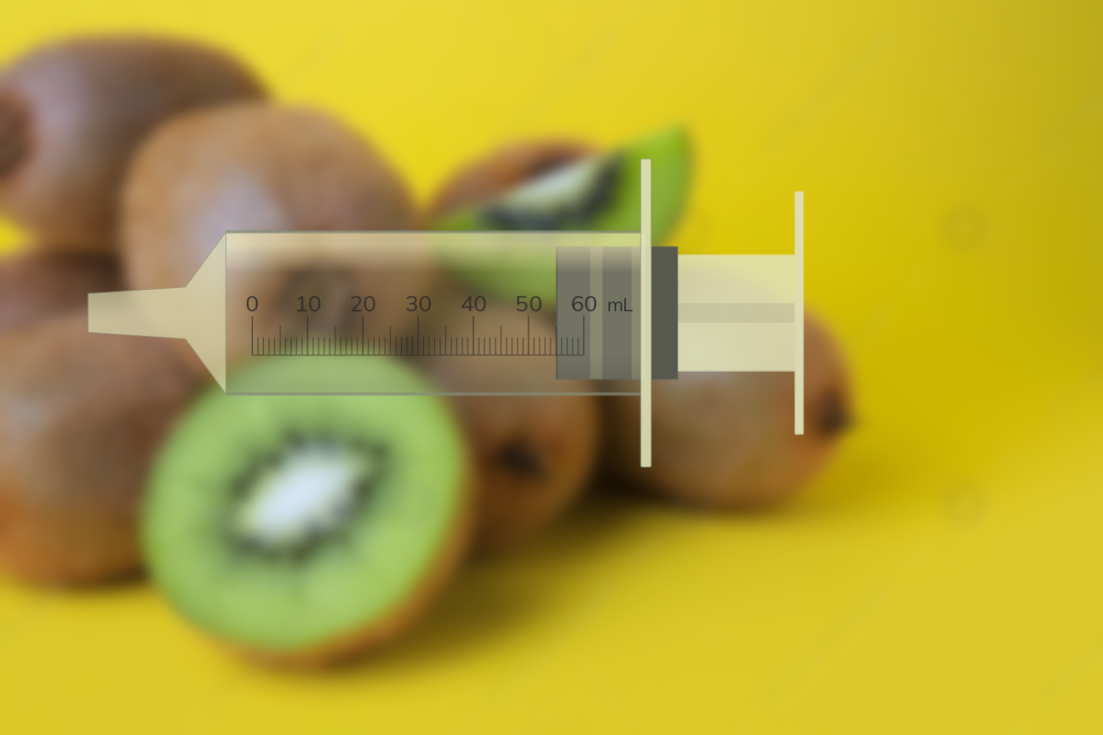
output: 55 mL
